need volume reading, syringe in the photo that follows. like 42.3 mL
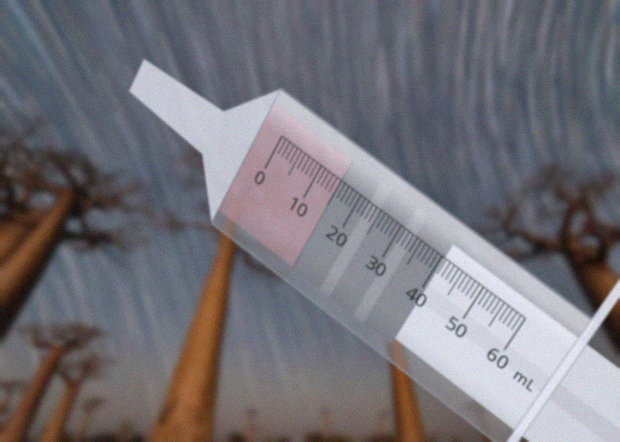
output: 15 mL
